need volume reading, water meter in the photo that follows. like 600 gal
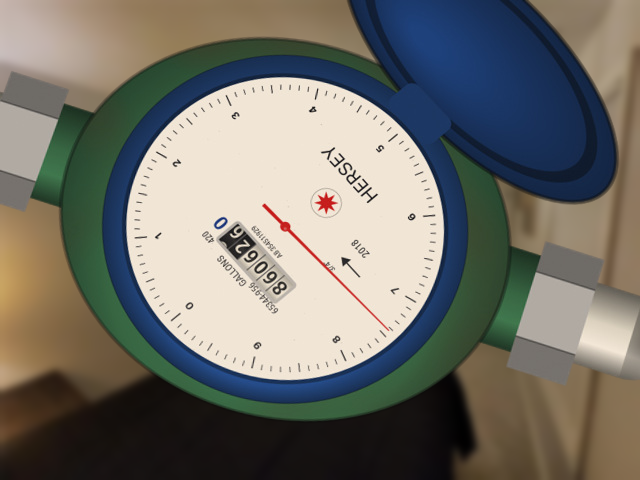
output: 8606257.4 gal
